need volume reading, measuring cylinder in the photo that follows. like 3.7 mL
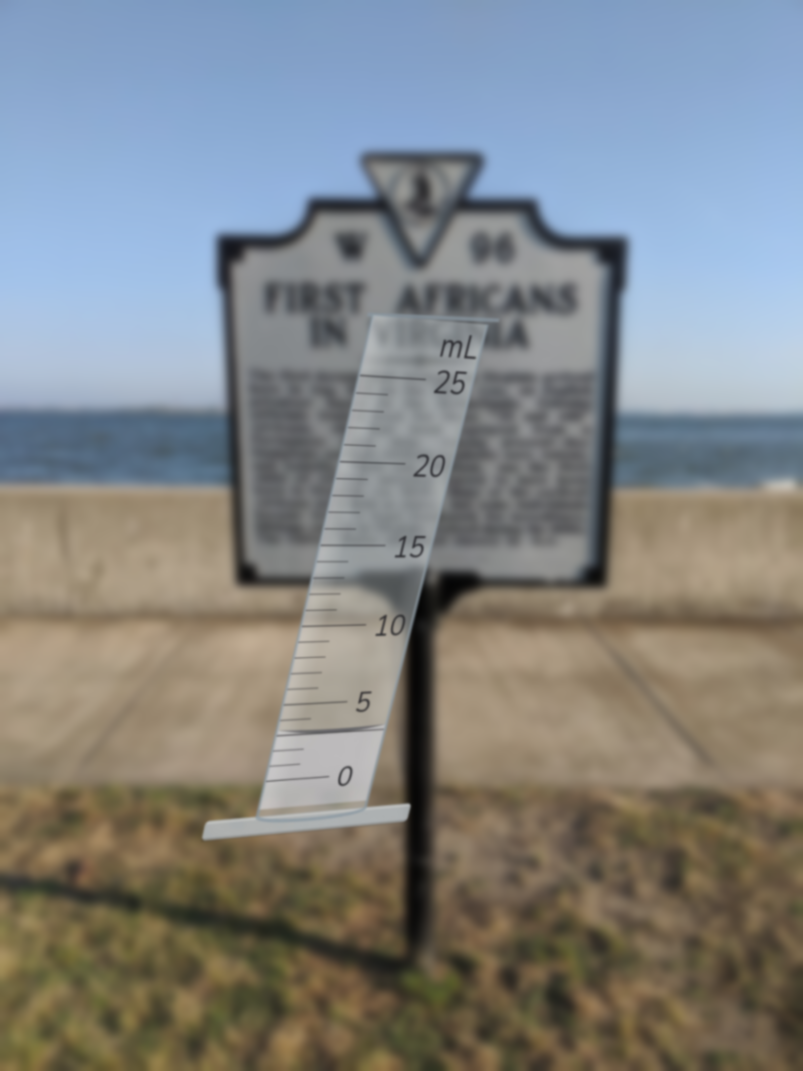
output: 3 mL
